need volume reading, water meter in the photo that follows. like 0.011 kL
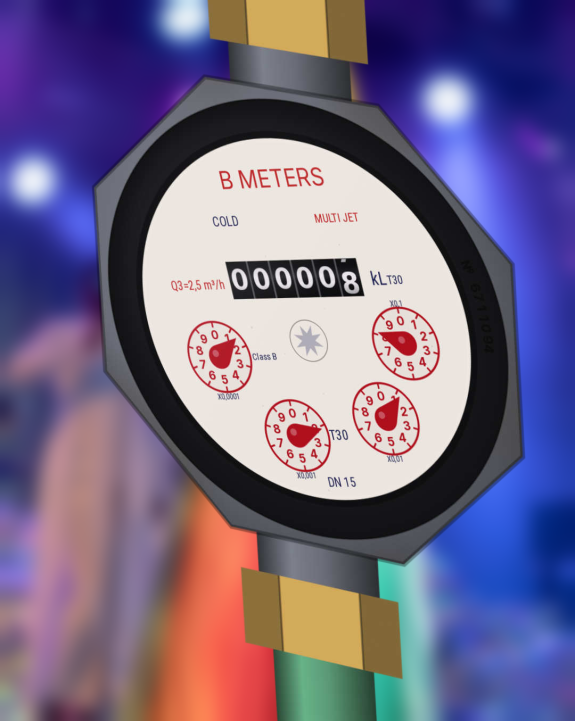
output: 7.8121 kL
